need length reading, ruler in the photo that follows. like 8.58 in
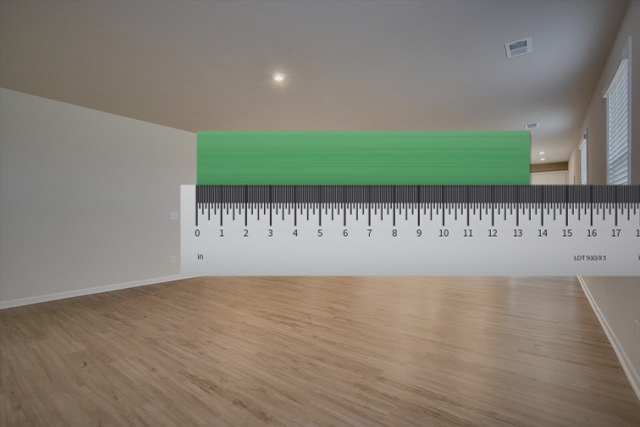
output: 13.5 in
